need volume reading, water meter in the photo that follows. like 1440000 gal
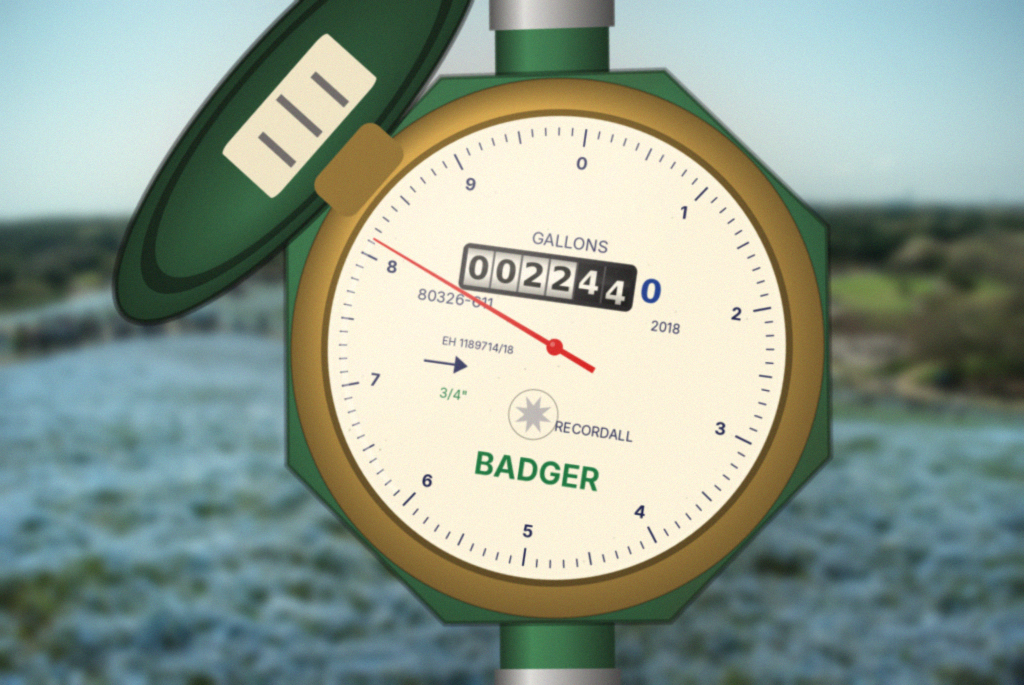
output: 22438.1 gal
